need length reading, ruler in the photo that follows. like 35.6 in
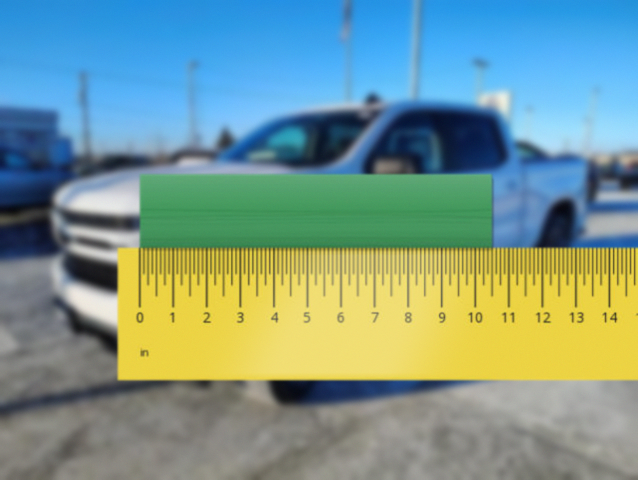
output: 10.5 in
